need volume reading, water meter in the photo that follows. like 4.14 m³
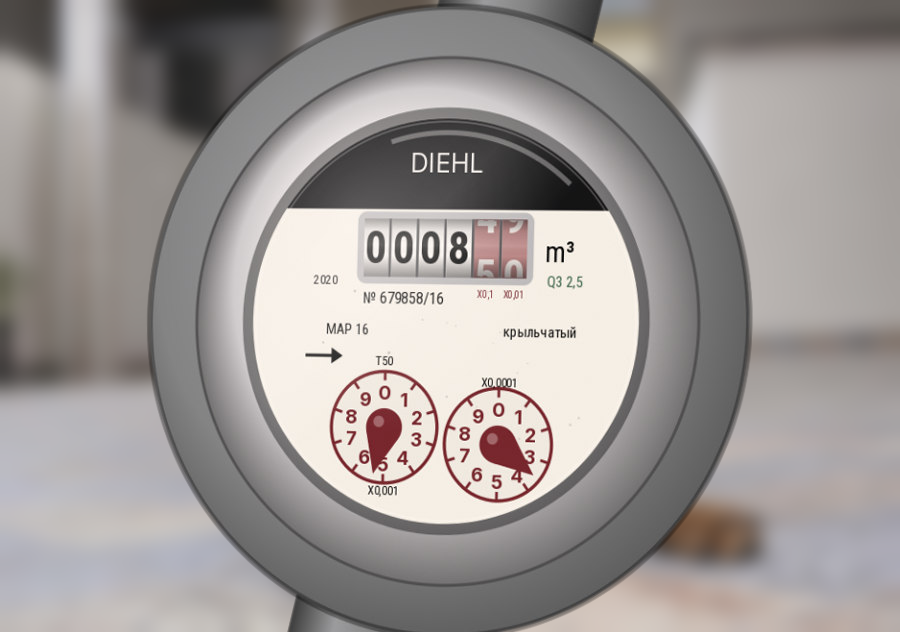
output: 8.4953 m³
